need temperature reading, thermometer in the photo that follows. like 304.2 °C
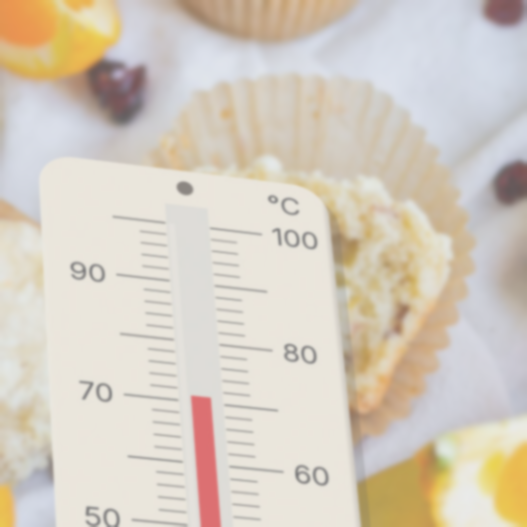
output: 71 °C
